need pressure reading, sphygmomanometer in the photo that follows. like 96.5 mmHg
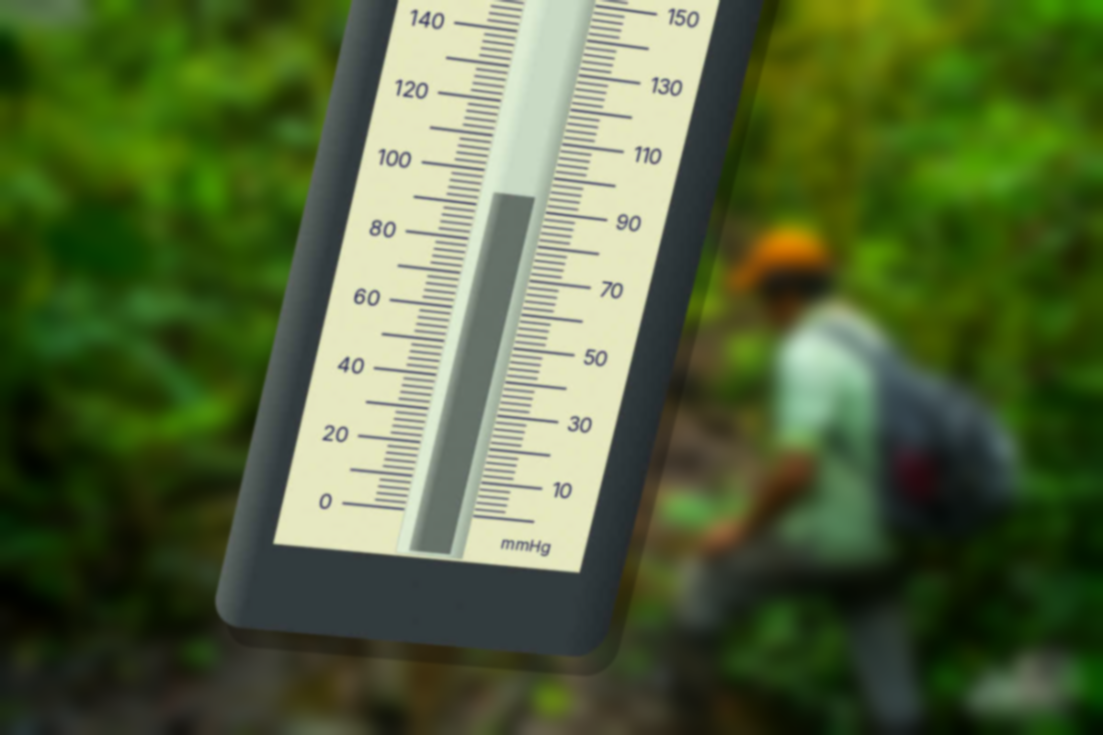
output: 94 mmHg
